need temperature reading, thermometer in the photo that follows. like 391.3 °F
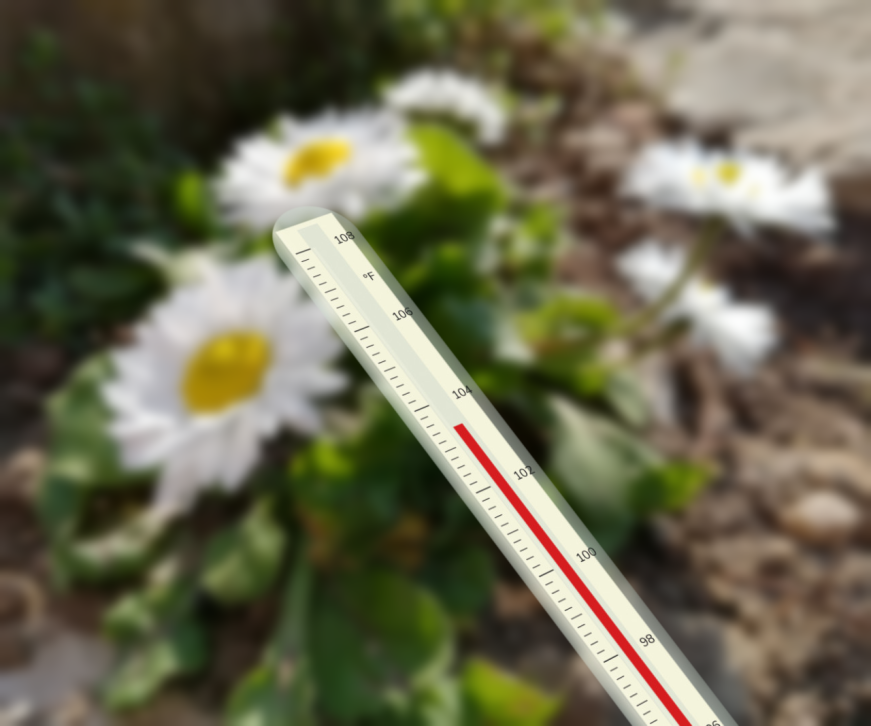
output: 103.4 °F
